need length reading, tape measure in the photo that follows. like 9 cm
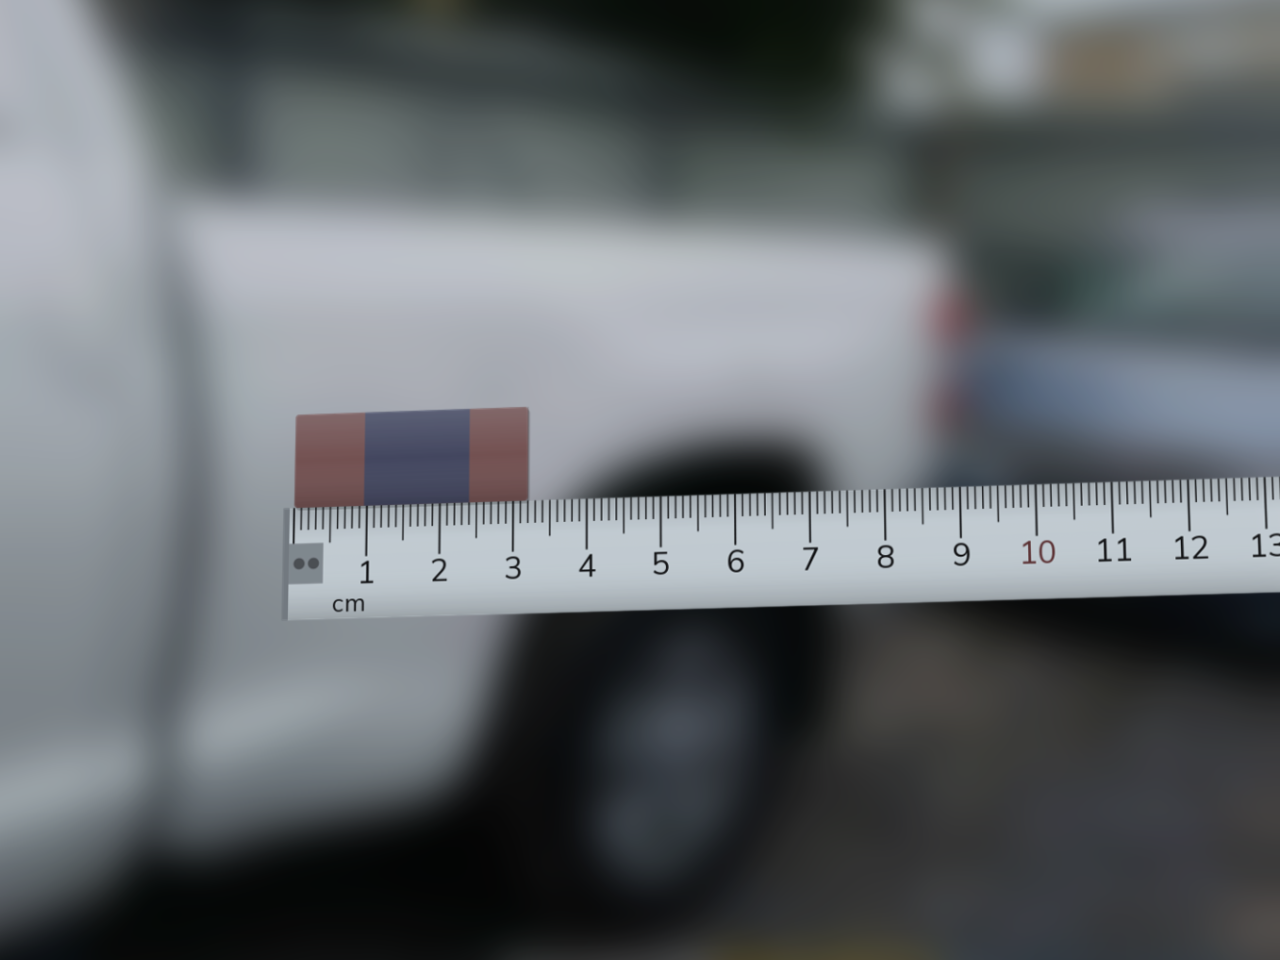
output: 3.2 cm
